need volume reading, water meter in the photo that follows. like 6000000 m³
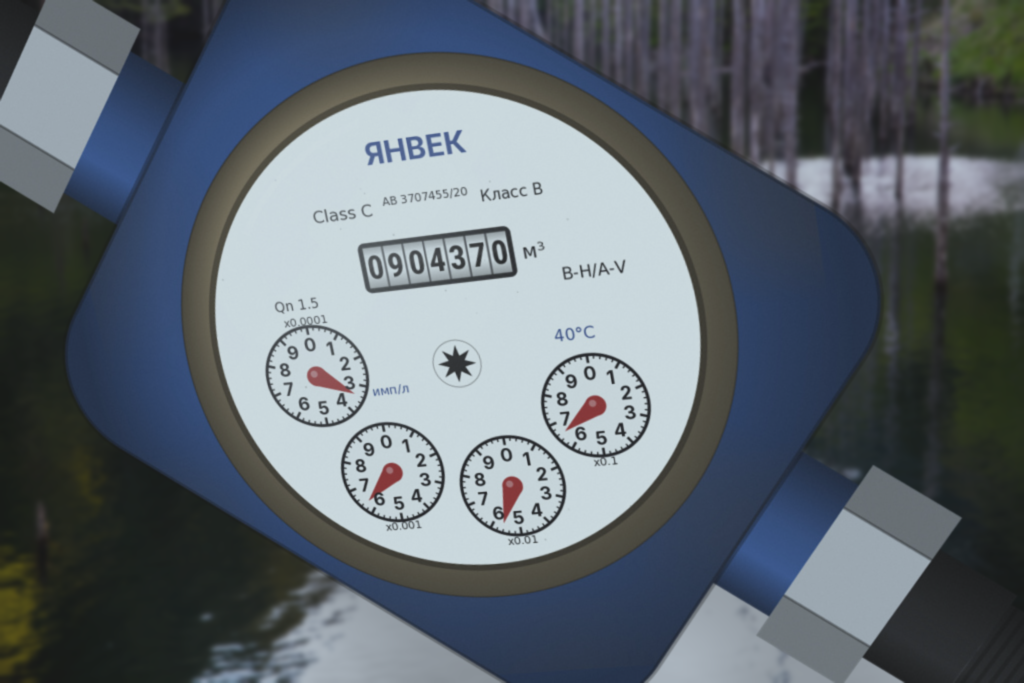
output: 904370.6563 m³
